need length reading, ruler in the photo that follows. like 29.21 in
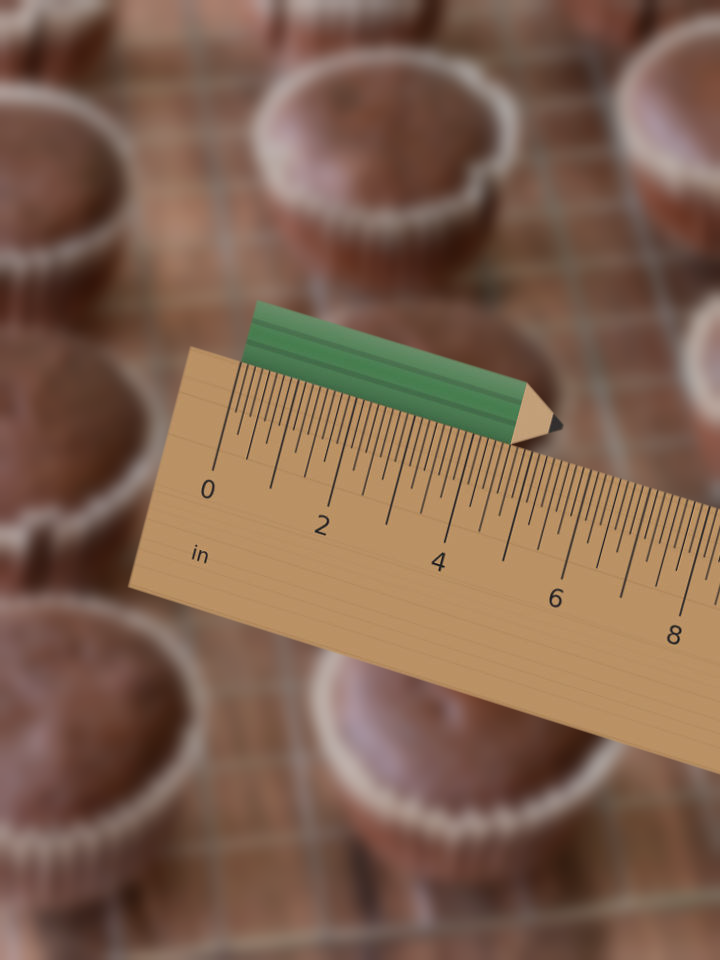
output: 5.375 in
